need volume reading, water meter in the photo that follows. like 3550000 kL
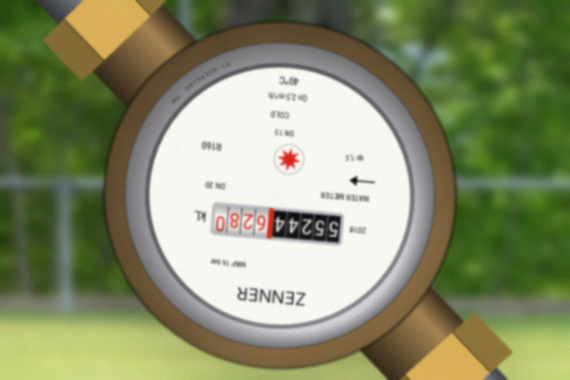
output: 55244.6280 kL
